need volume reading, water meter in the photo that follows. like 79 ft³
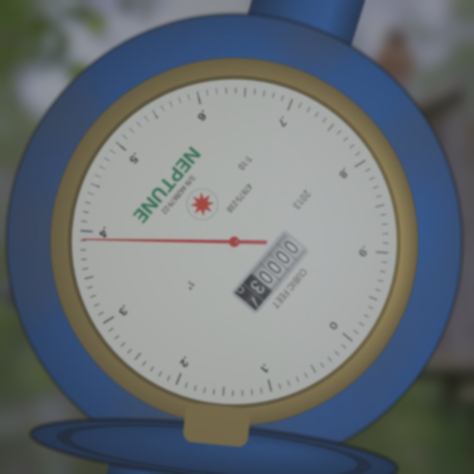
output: 37.39 ft³
